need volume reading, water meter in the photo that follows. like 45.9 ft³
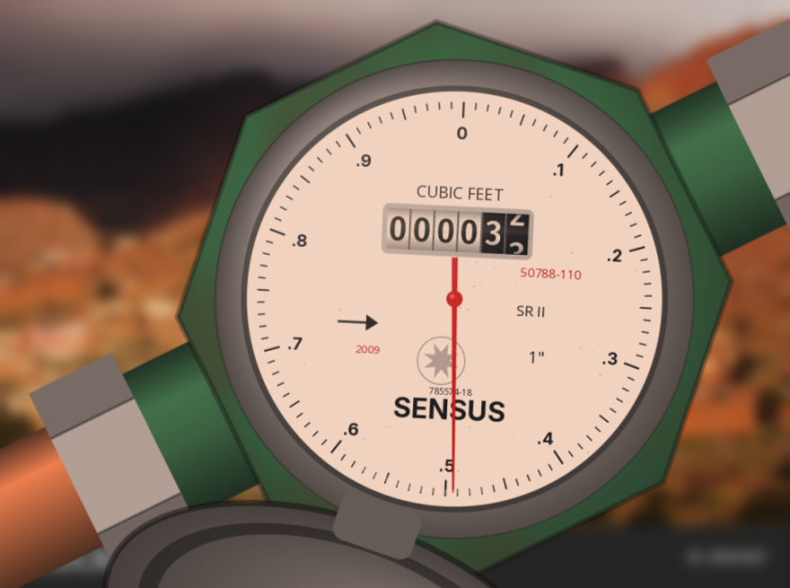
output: 32.49 ft³
